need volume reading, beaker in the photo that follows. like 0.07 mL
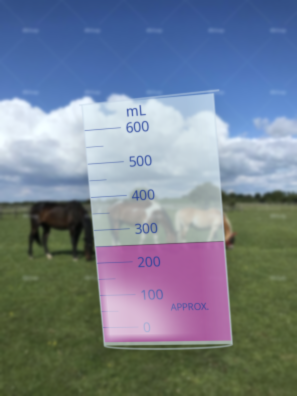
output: 250 mL
